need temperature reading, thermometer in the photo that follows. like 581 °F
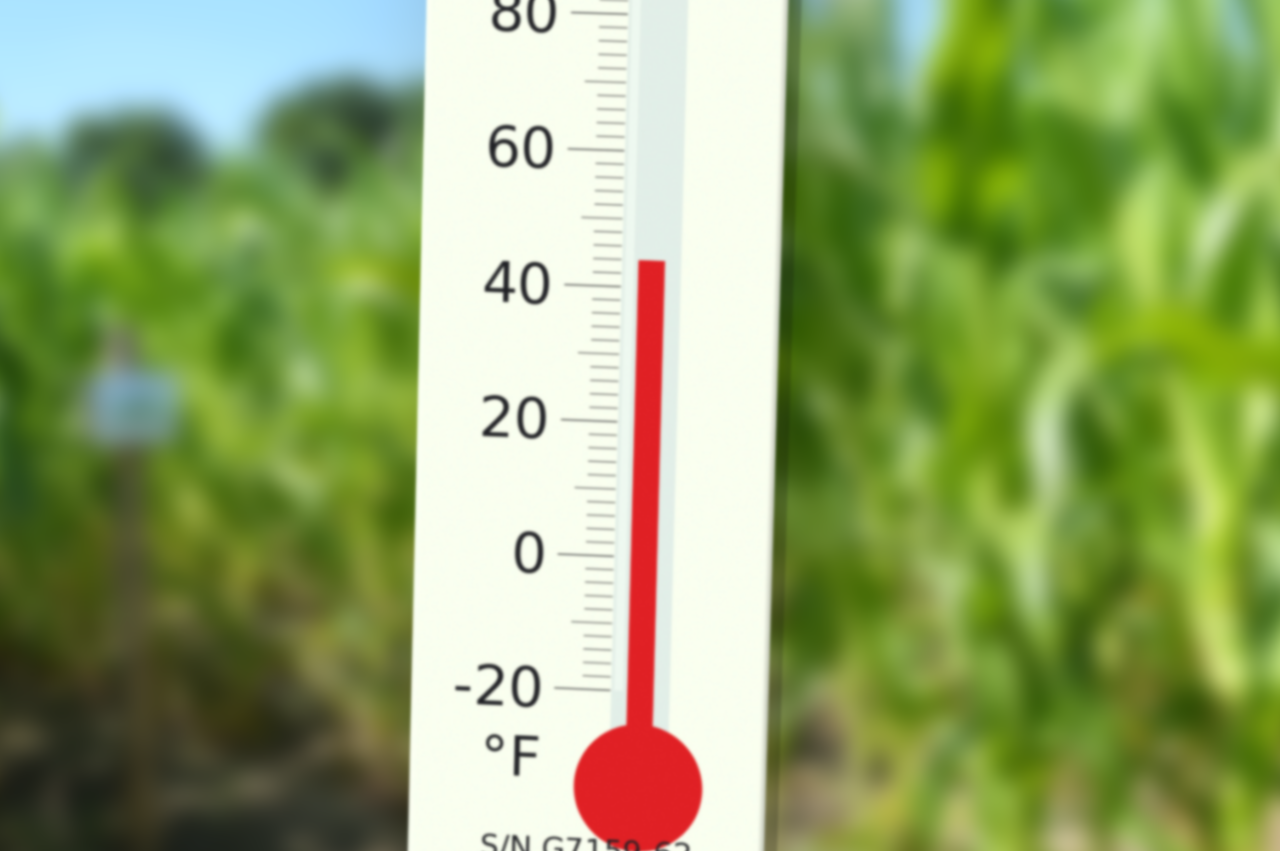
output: 44 °F
